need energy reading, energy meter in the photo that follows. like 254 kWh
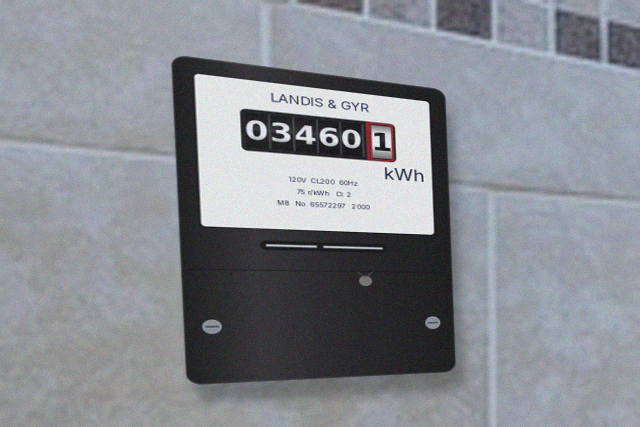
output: 3460.1 kWh
